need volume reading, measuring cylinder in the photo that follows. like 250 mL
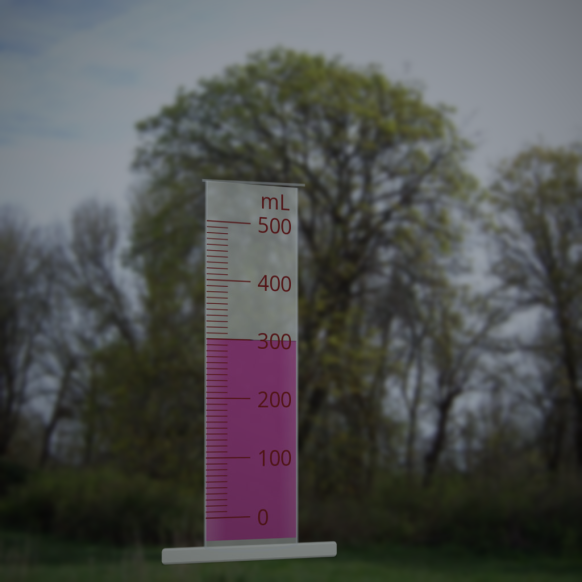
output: 300 mL
